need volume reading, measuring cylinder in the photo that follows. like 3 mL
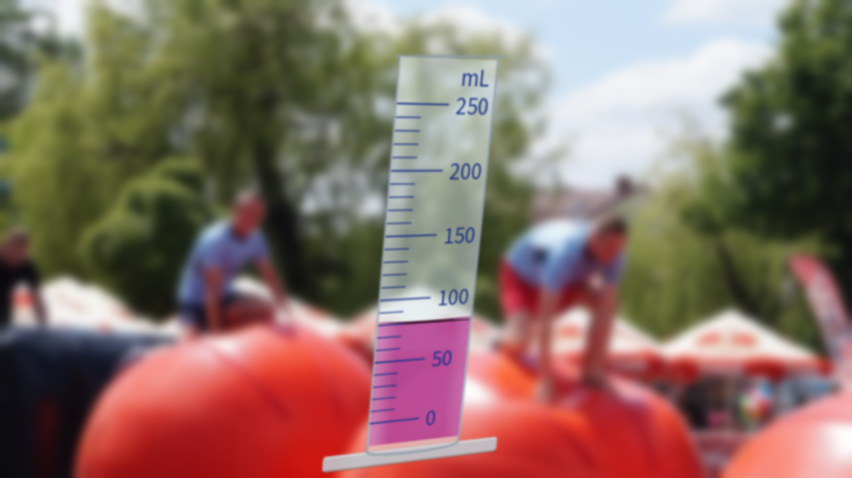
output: 80 mL
